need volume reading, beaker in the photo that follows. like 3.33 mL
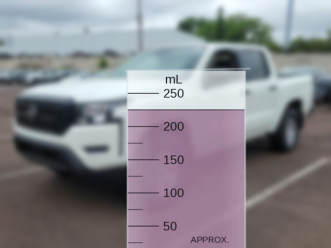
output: 225 mL
